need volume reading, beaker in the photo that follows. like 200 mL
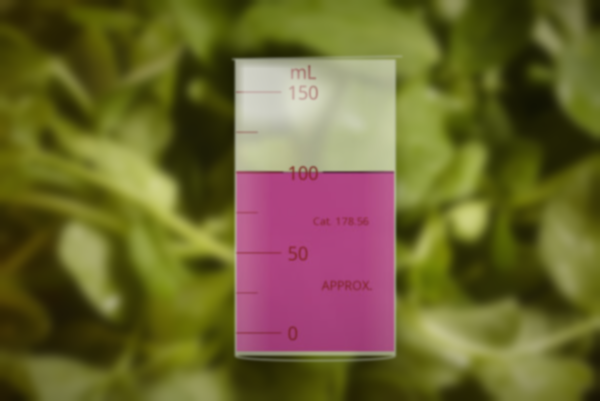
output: 100 mL
